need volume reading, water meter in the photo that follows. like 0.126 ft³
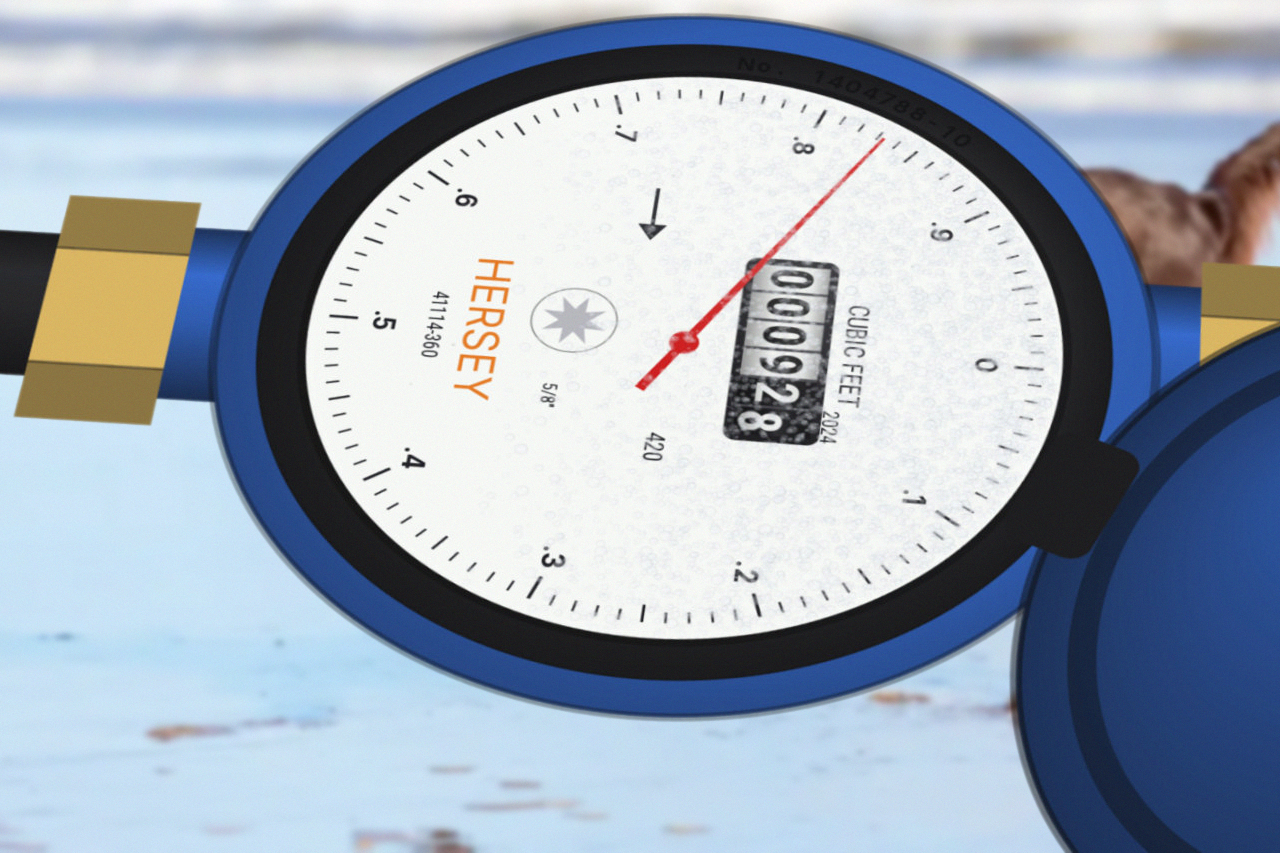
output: 927.83 ft³
